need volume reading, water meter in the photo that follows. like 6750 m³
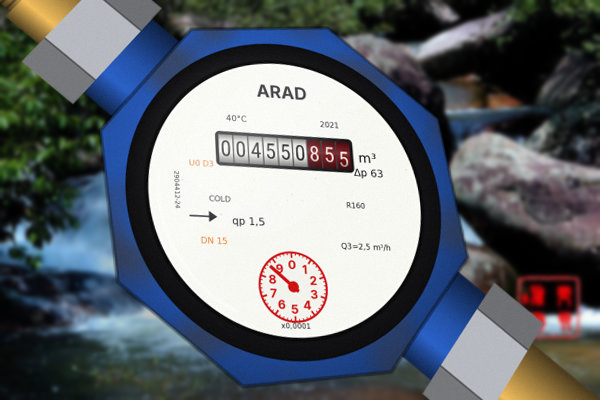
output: 4550.8548 m³
